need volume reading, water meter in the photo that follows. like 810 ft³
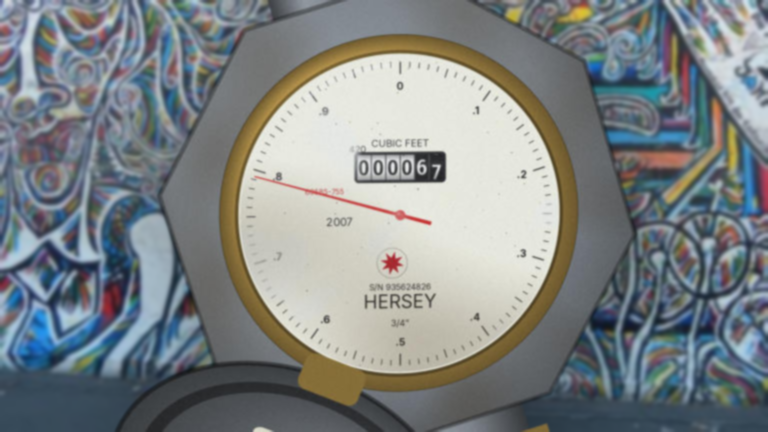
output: 66.79 ft³
